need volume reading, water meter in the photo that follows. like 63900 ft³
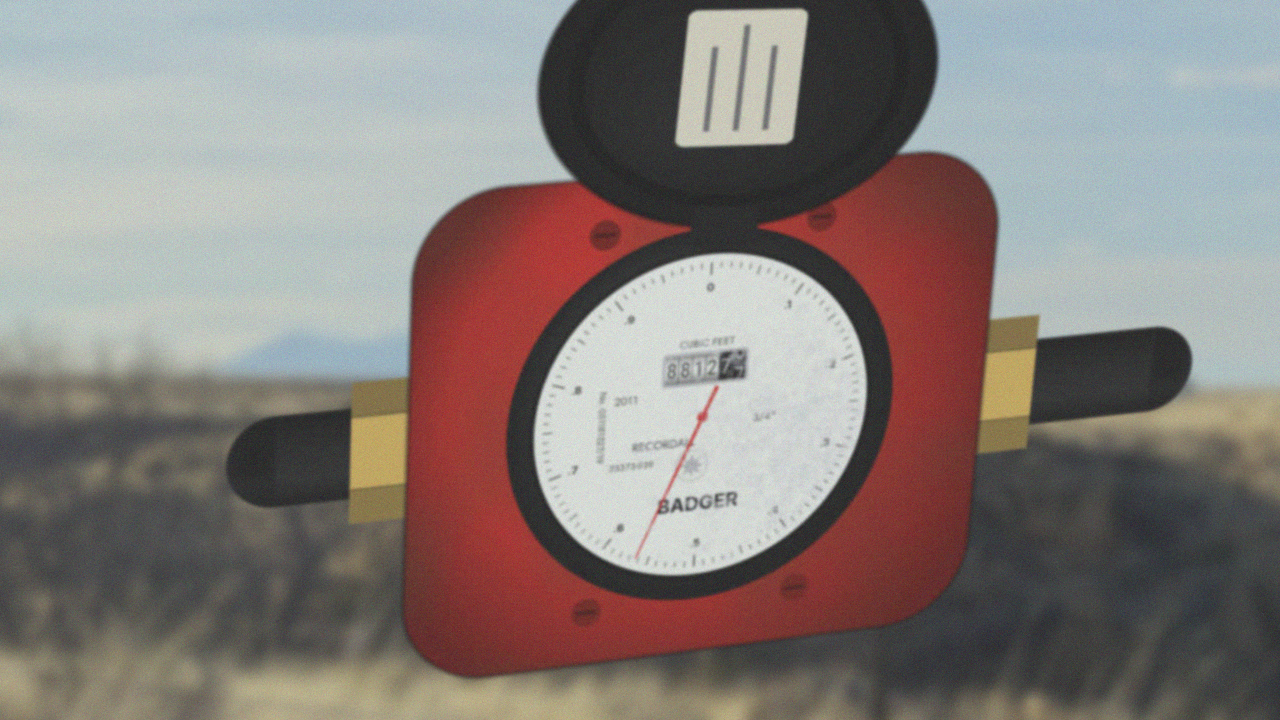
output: 881276.56 ft³
